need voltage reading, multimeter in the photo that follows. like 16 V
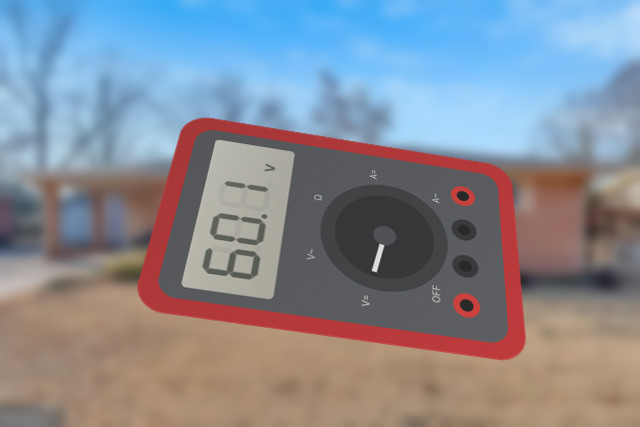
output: 60.1 V
